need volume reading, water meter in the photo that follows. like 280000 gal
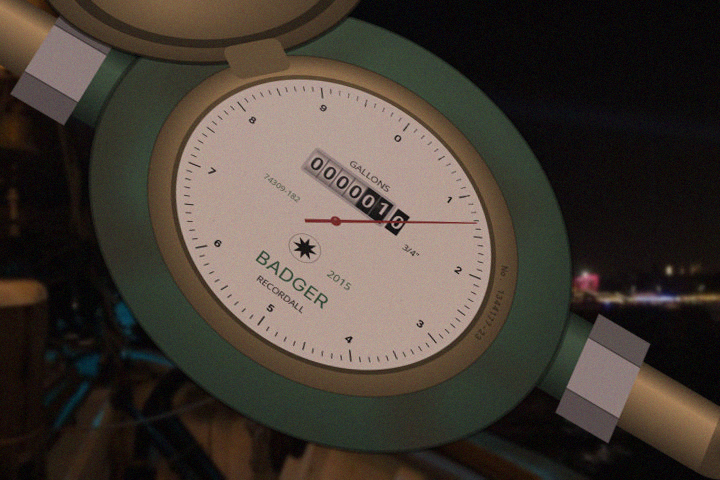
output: 11.3 gal
